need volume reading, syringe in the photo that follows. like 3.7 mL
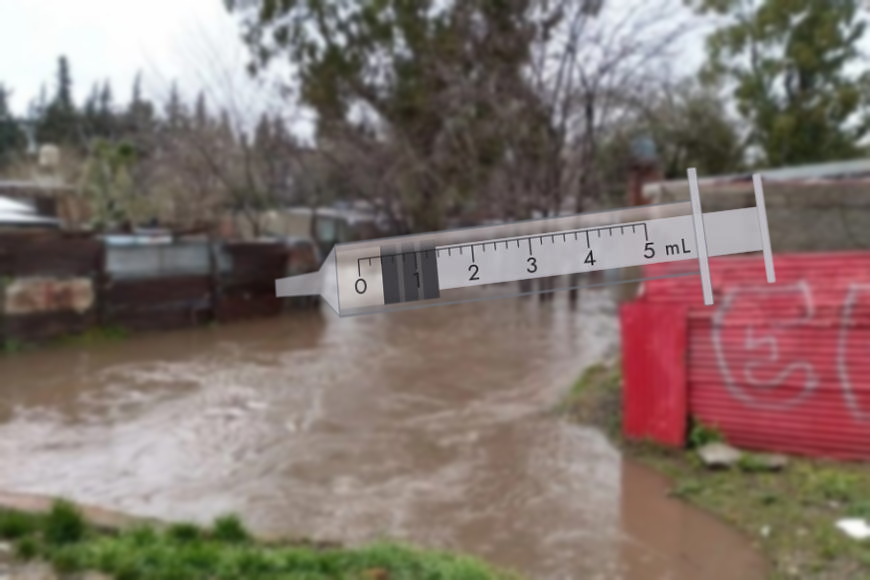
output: 0.4 mL
